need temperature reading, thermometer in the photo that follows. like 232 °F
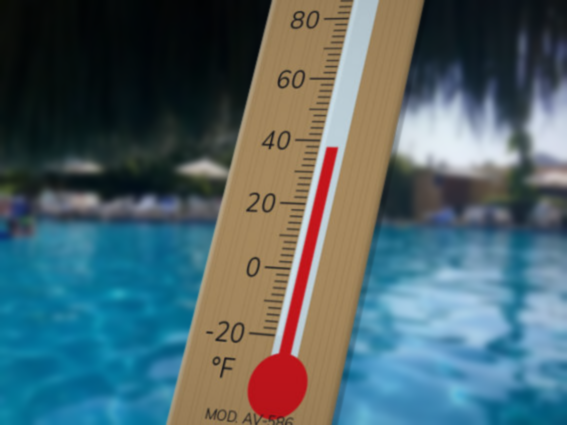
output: 38 °F
